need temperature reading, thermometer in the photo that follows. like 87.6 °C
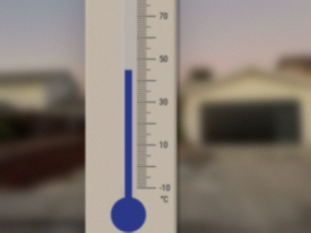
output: 45 °C
